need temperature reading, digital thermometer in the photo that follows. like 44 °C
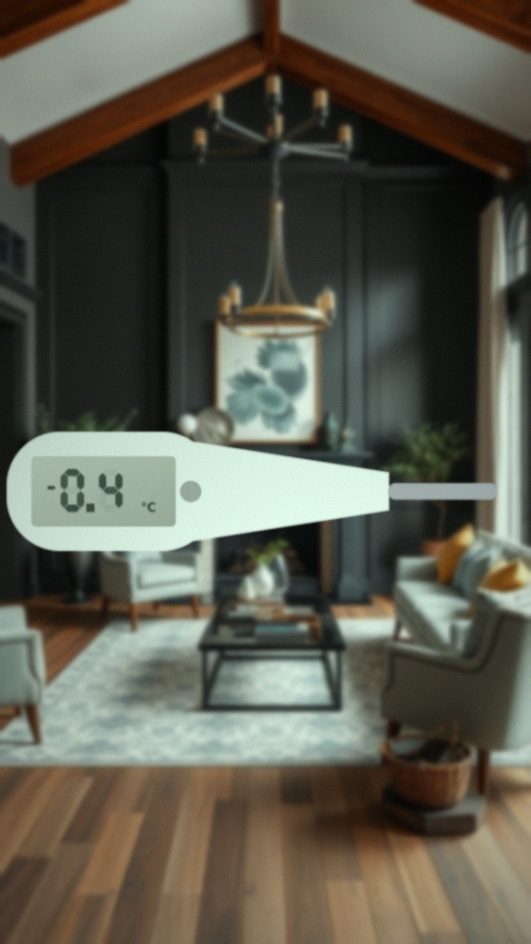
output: -0.4 °C
